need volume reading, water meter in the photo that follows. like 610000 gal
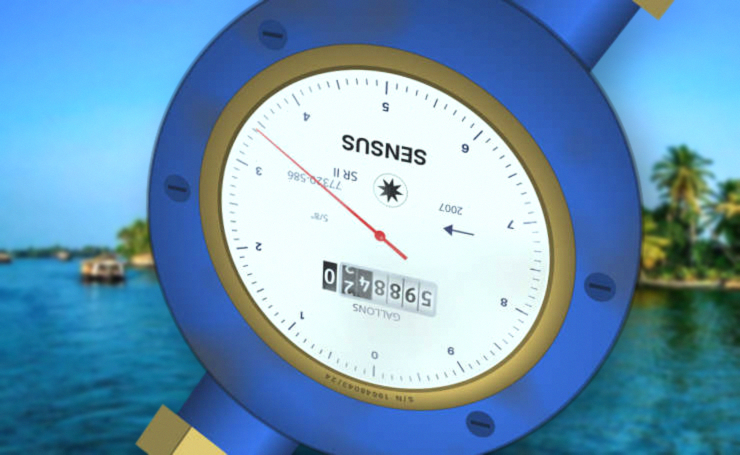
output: 5988423.4 gal
